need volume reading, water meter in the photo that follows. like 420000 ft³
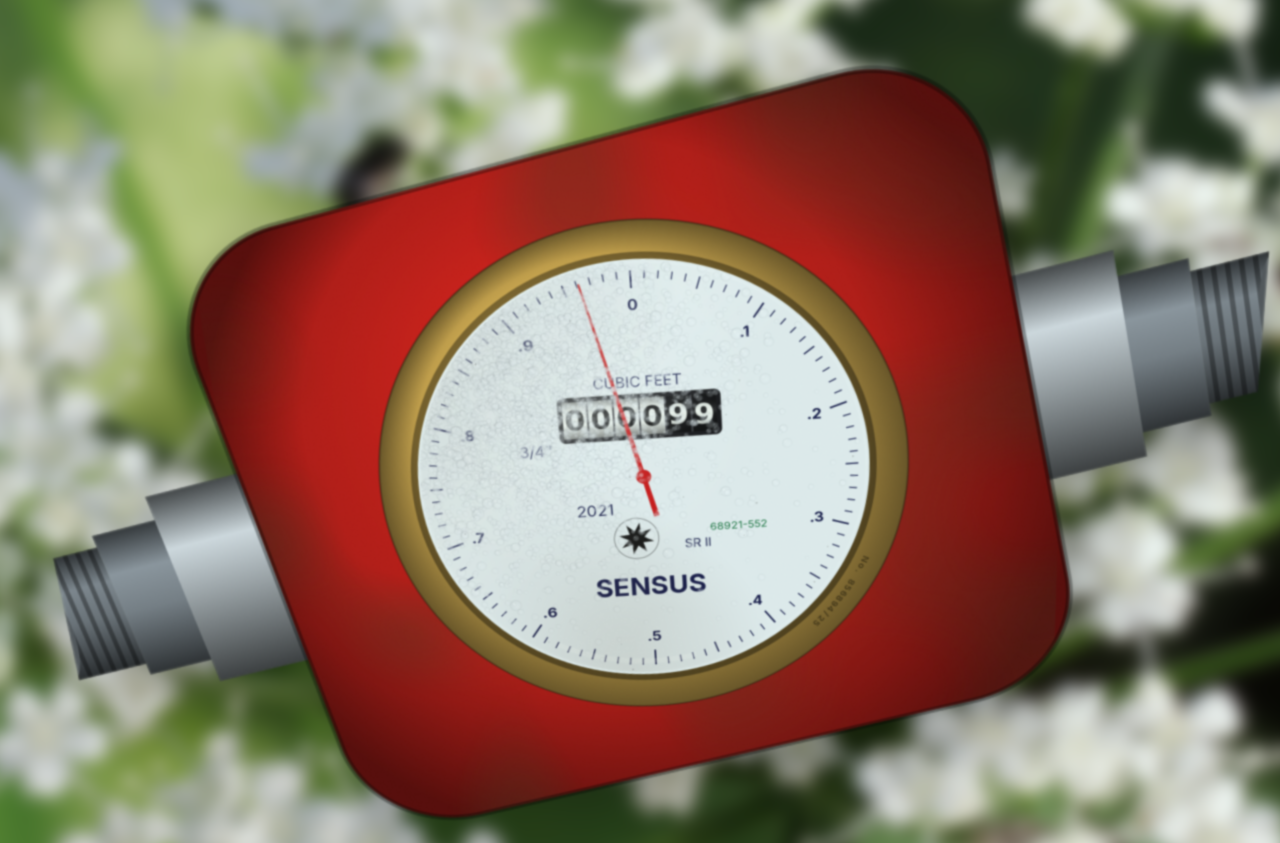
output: 98.96 ft³
